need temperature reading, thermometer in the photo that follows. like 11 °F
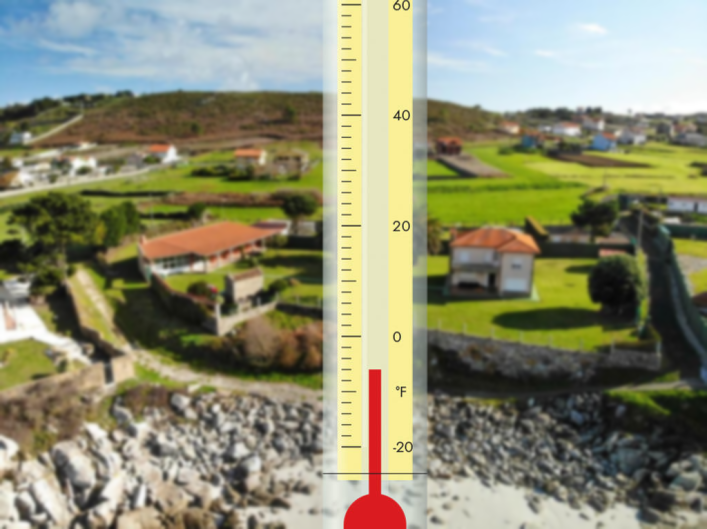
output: -6 °F
